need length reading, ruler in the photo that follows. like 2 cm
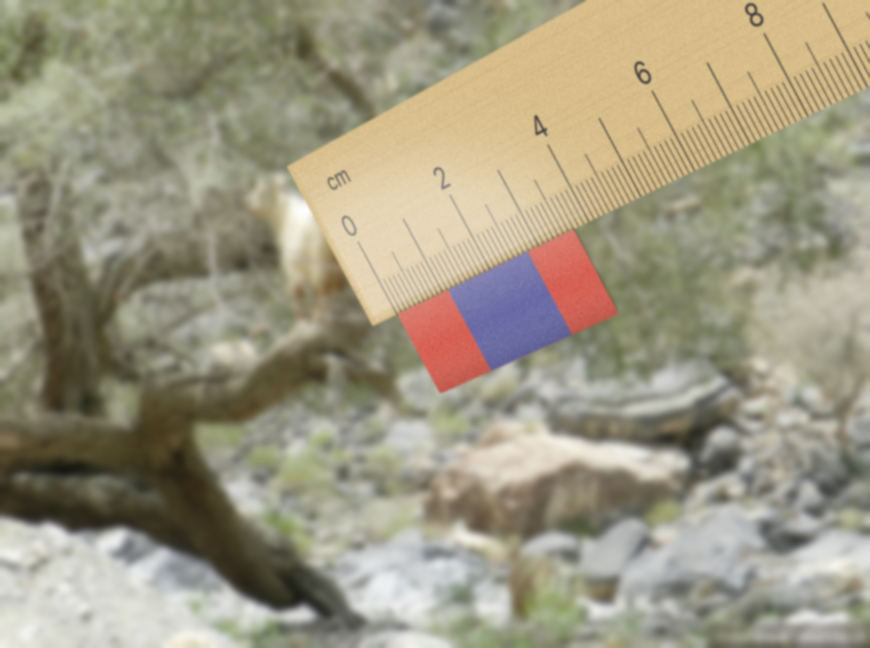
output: 3.7 cm
